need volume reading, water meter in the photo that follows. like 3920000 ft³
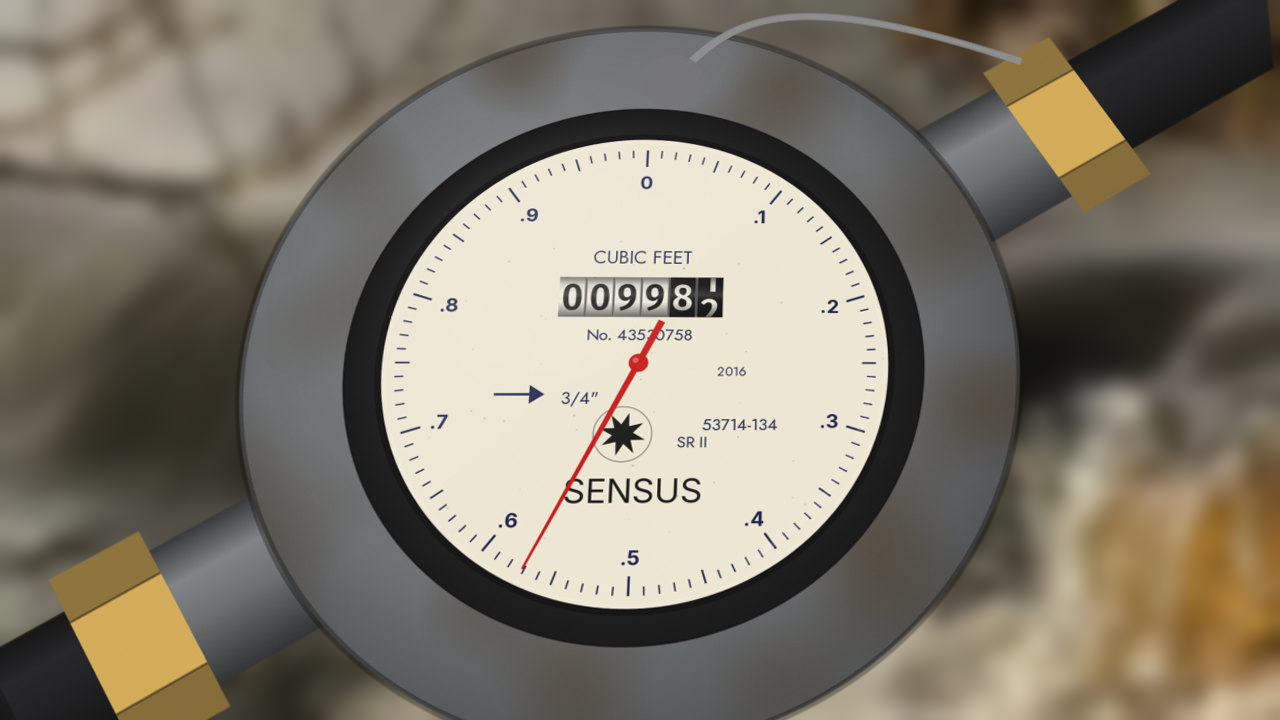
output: 9981.57 ft³
